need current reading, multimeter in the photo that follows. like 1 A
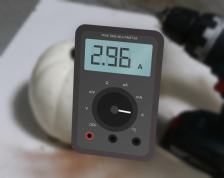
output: 2.96 A
